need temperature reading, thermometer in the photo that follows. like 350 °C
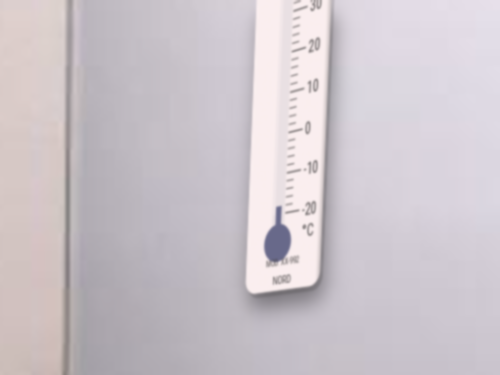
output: -18 °C
